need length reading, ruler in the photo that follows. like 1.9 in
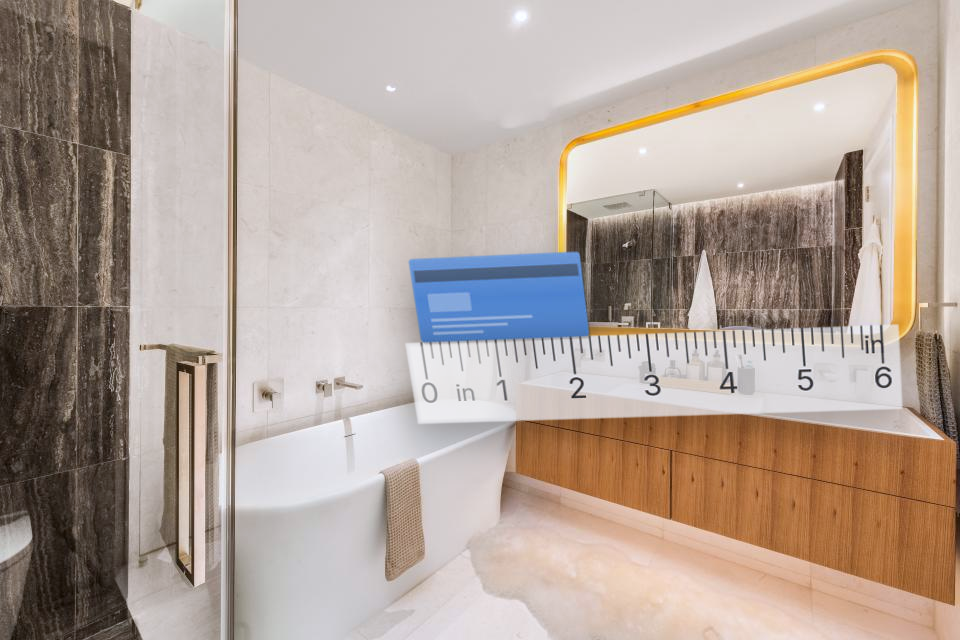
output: 2.25 in
